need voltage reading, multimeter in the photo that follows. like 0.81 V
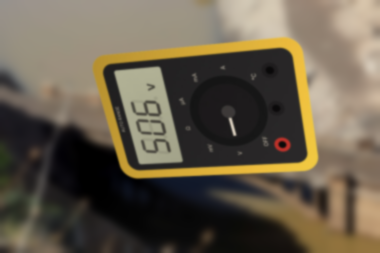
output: 506 V
